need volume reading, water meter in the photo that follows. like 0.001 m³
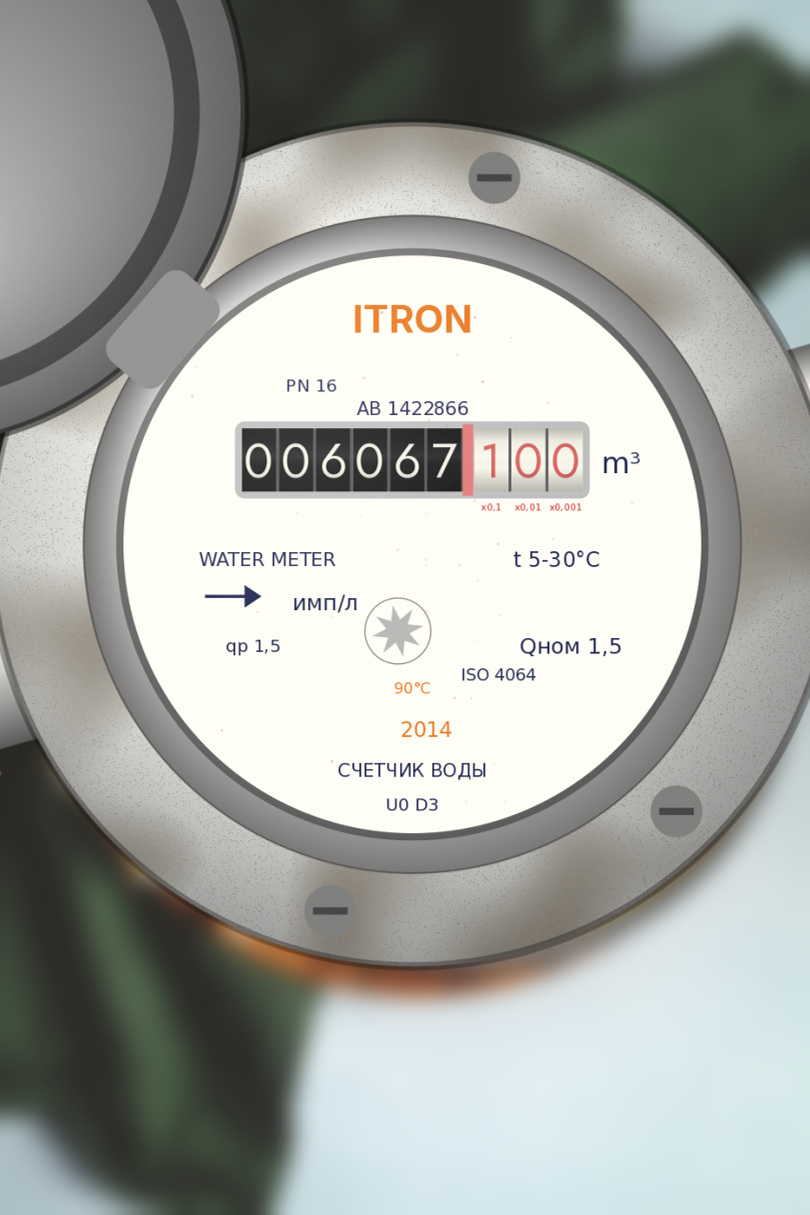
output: 6067.100 m³
